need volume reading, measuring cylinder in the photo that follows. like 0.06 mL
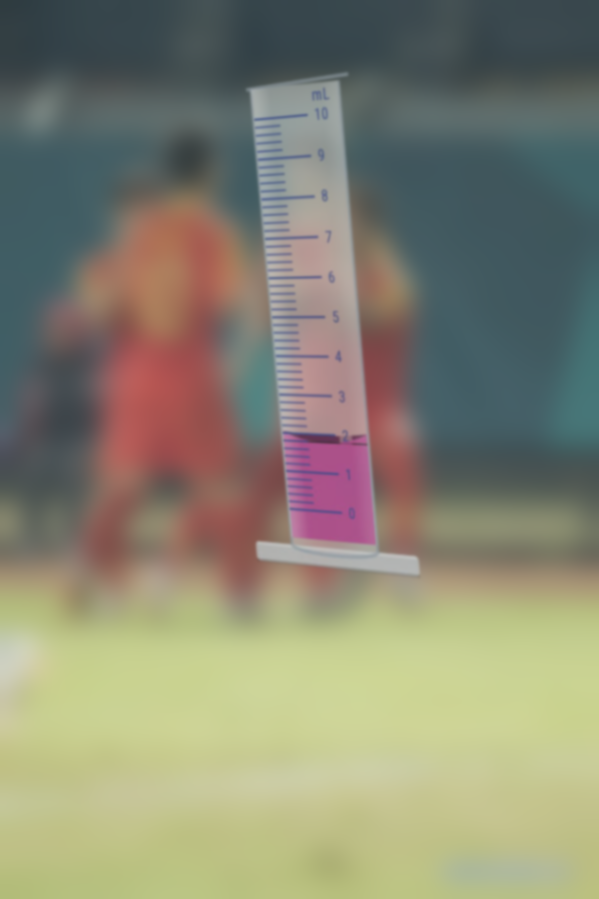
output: 1.8 mL
